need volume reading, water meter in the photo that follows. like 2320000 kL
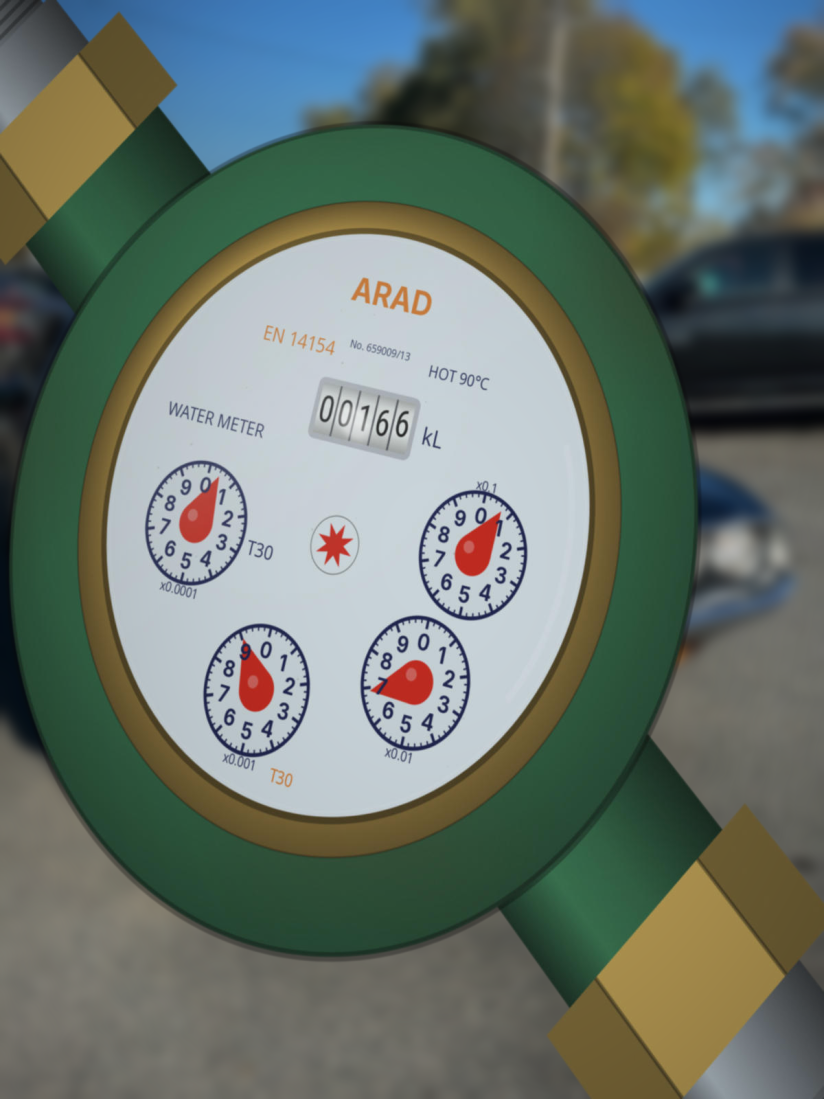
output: 166.0690 kL
